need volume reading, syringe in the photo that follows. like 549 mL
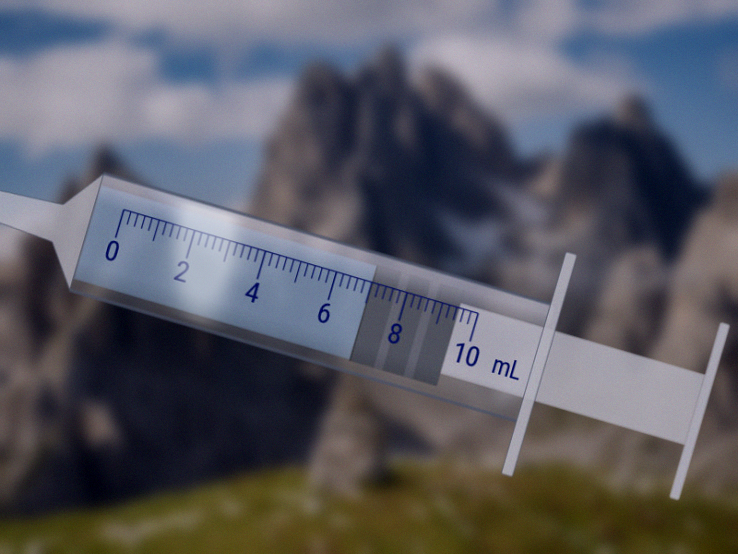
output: 7 mL
